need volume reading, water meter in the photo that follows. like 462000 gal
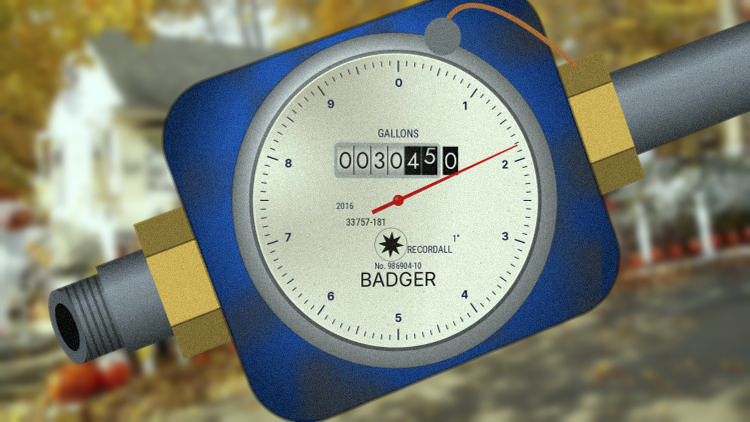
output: 30451.8 gal
